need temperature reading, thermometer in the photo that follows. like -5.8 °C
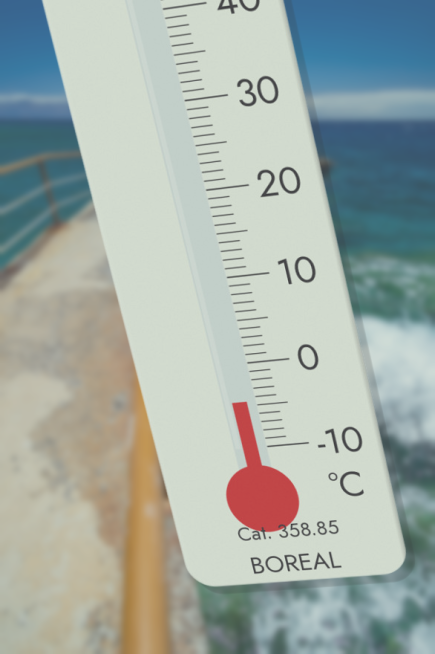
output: -4.5 °C
